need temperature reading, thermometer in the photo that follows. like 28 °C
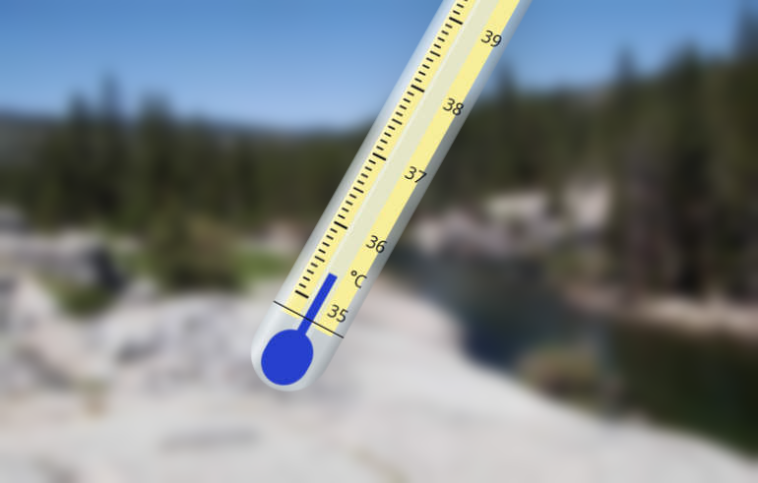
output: 35.4 °C
